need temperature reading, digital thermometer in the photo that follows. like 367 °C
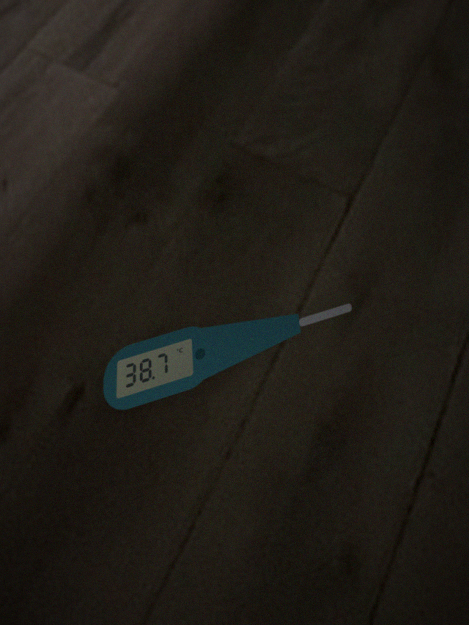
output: 38.7 °C
